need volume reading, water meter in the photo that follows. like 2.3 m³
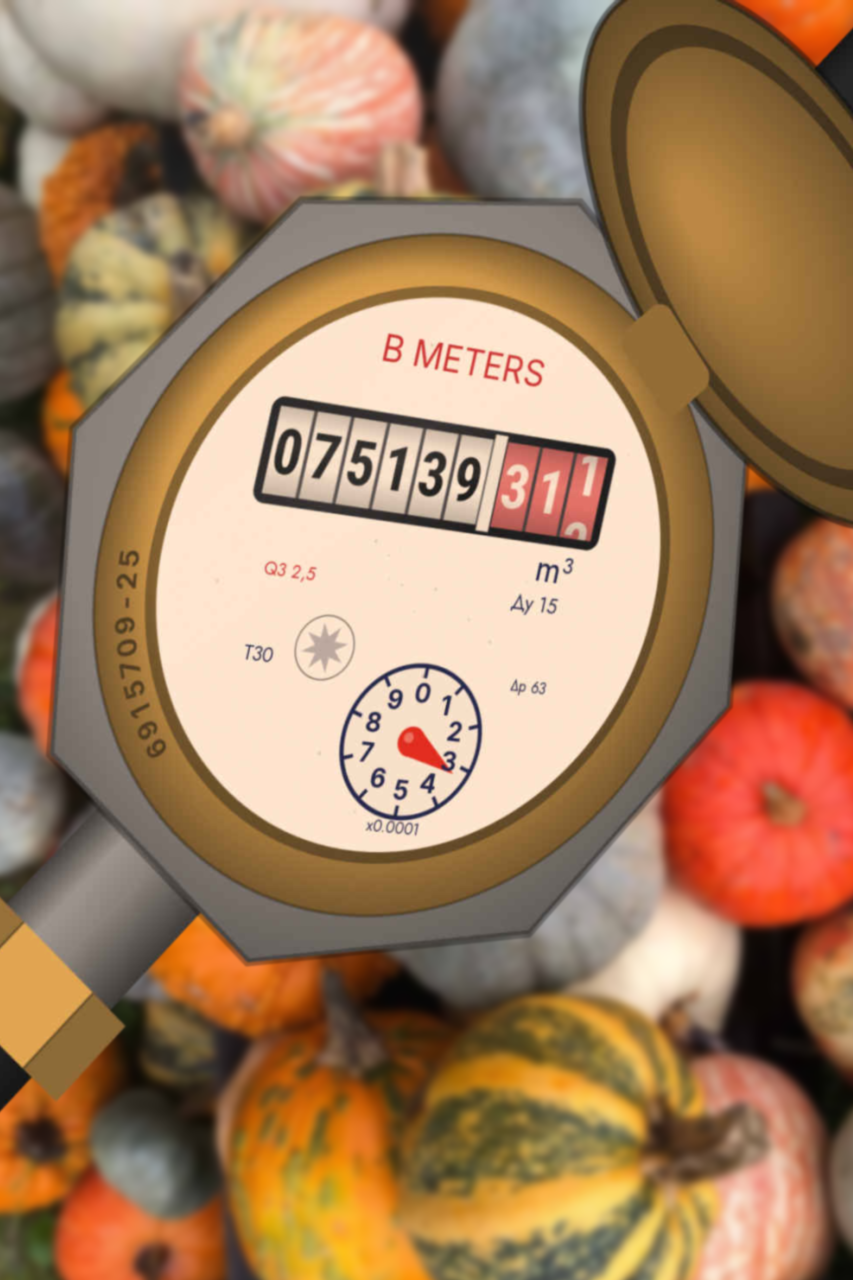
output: 75139.3113 m³
